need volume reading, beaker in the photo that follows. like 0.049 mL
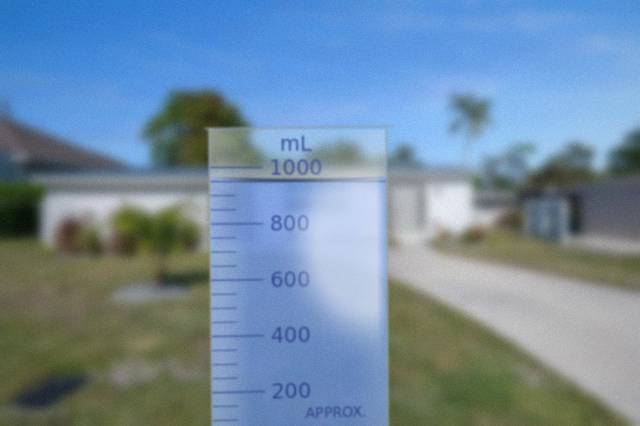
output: 950 mL
